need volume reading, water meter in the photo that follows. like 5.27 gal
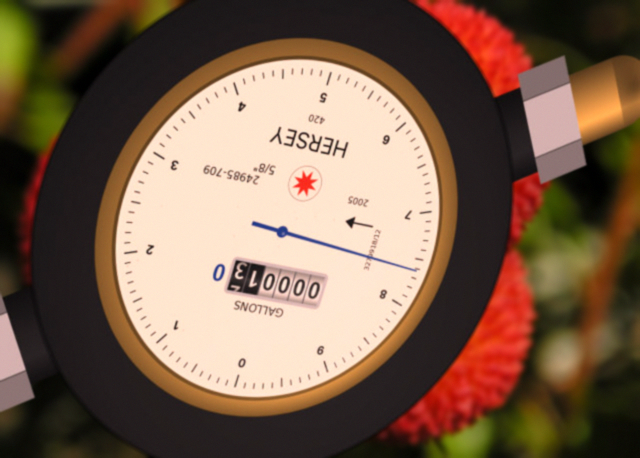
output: 127.6 gal
